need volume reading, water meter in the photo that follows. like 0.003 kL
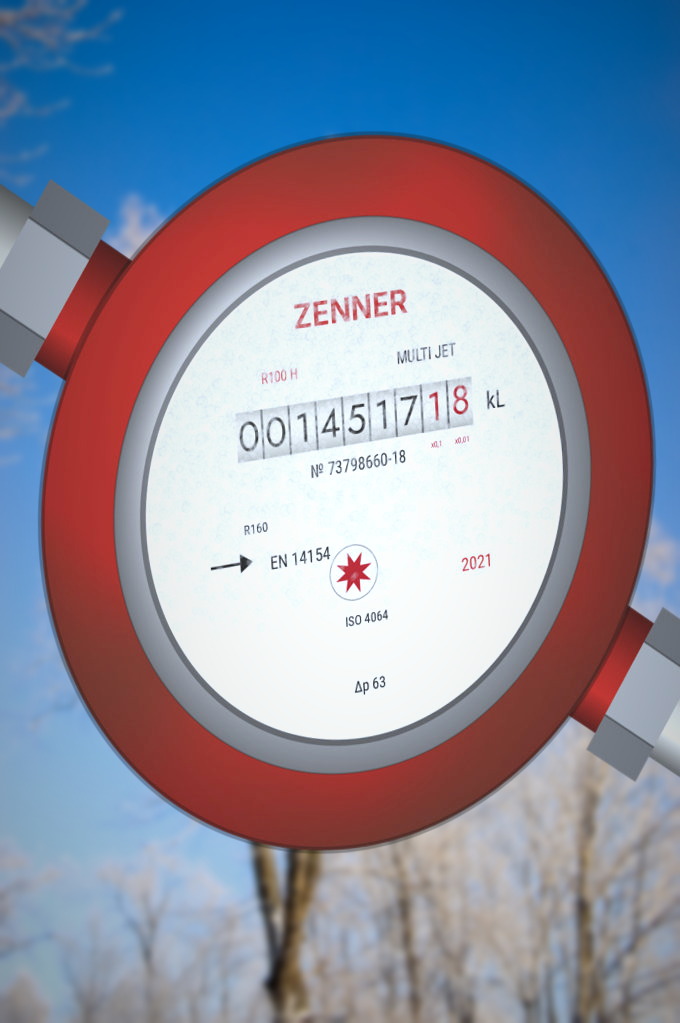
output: 14517.18 kL
